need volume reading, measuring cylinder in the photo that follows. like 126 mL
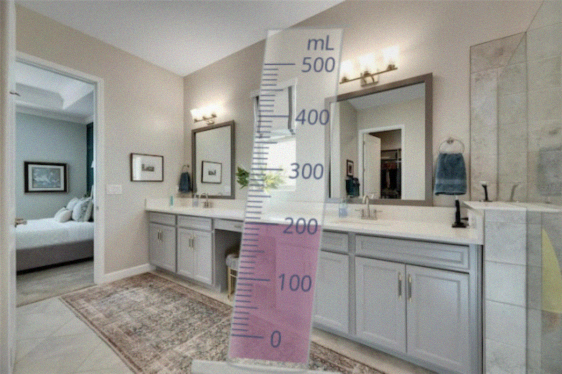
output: 200 mL
